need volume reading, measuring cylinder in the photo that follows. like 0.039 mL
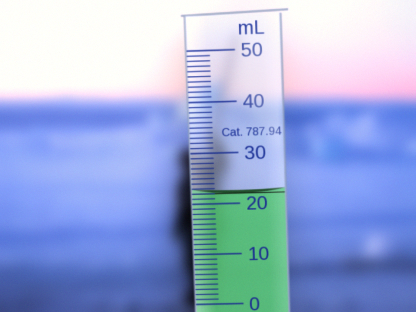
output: 22 mL
